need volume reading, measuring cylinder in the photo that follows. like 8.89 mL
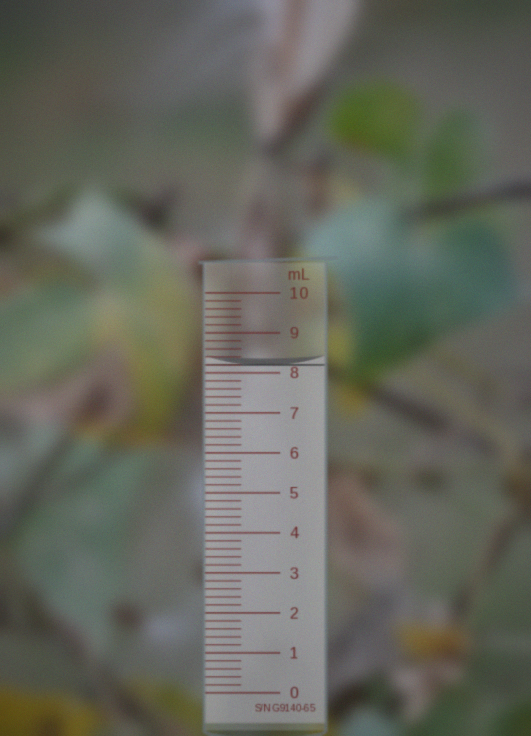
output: 8.2 mL
